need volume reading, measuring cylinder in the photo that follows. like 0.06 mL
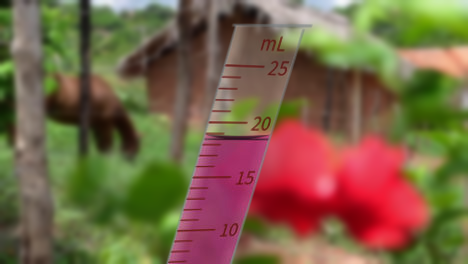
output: 18.5 mL
